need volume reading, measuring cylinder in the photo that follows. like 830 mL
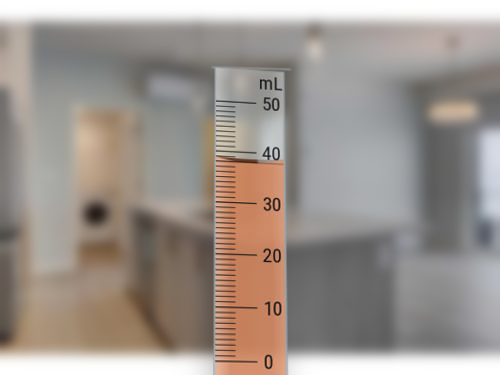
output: 38 mL
